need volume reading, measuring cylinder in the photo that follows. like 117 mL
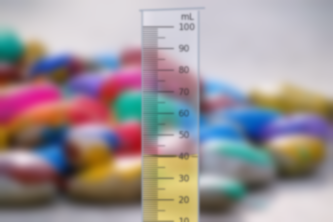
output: 40 mL
